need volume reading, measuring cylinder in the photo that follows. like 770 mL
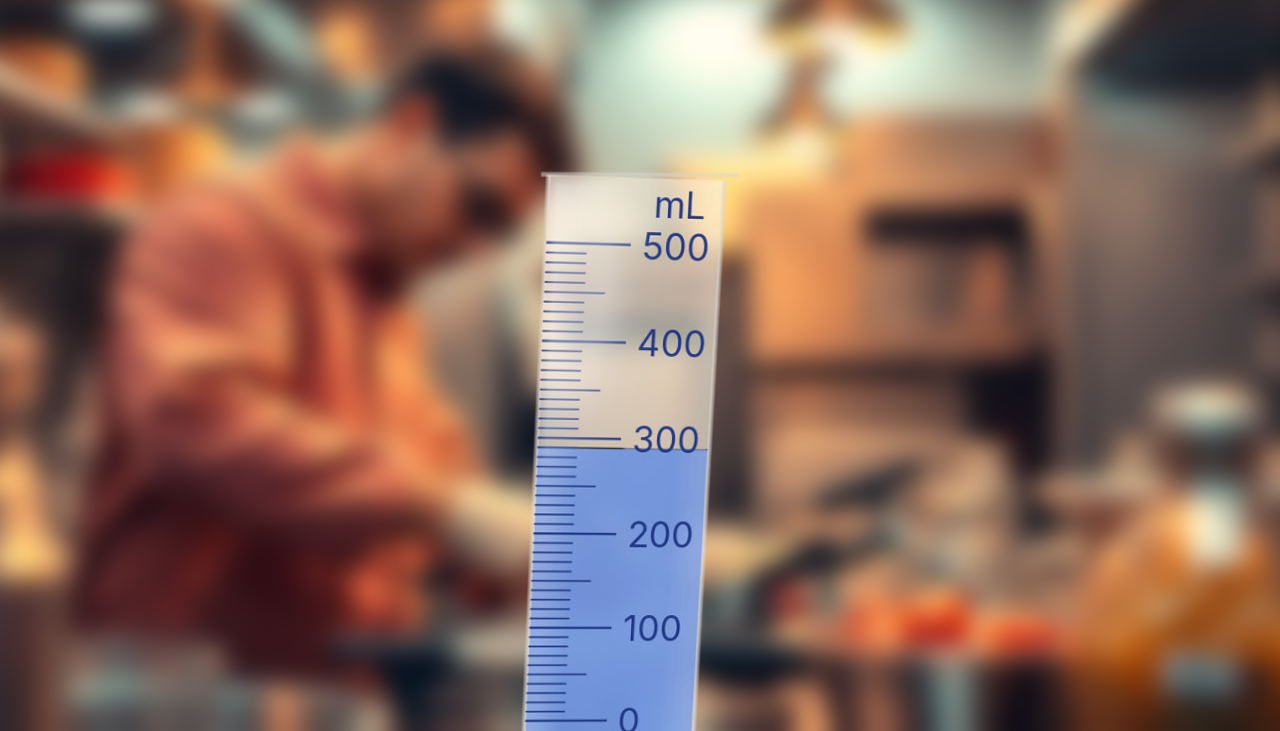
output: 290 mL
